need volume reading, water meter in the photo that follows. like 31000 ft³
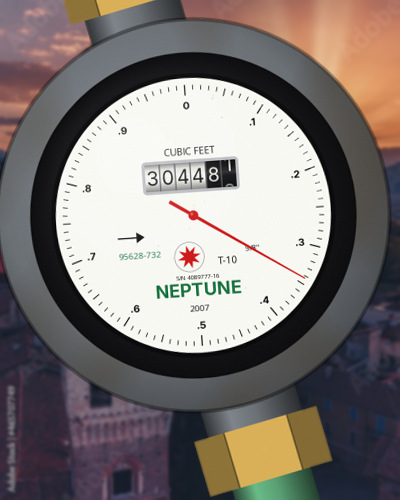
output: 304481.34 ft³
